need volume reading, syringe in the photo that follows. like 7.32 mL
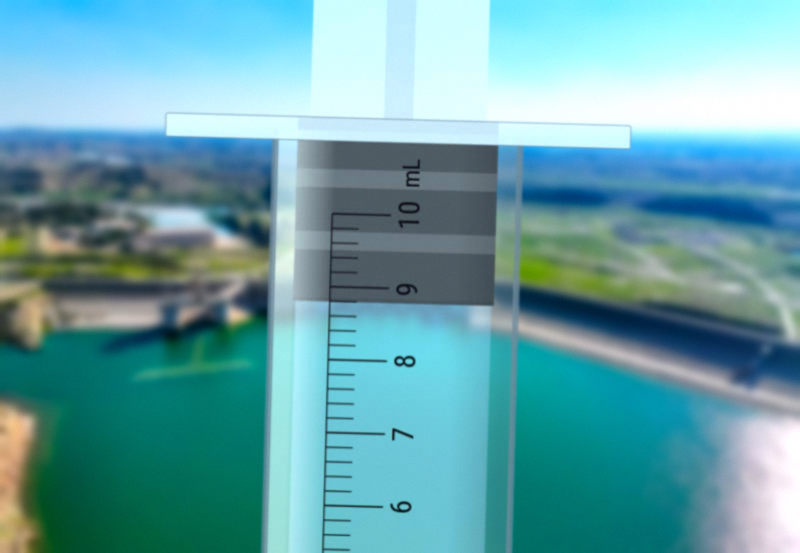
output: 8.8 mL
